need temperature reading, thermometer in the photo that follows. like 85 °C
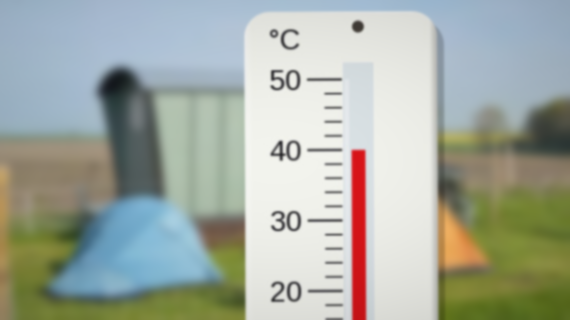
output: 40 °C
